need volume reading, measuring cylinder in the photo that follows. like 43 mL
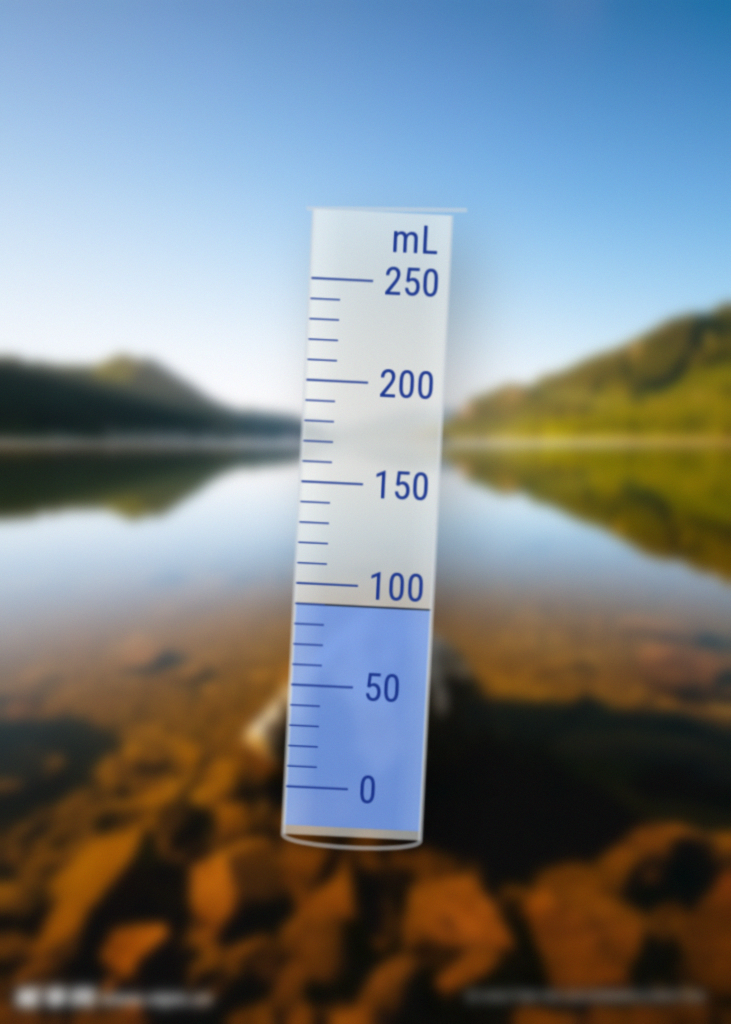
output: 90 mL
